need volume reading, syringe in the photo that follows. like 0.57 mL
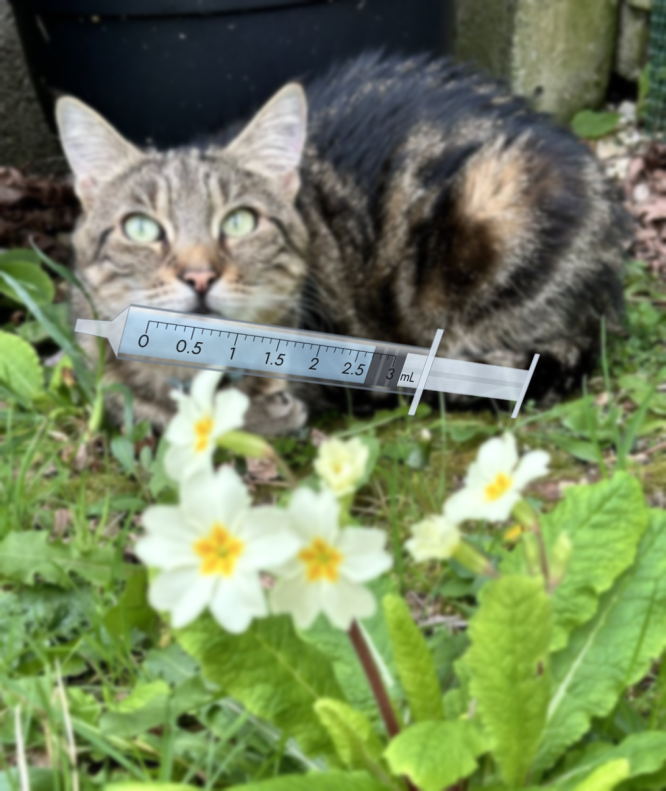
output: 2.7 mL
